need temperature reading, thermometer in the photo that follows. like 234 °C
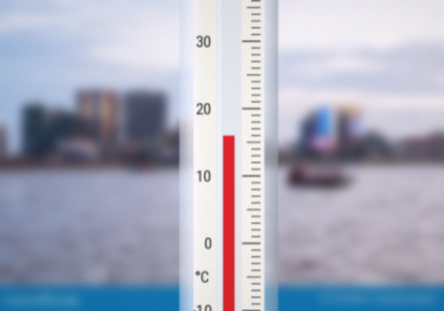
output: 16 °C
